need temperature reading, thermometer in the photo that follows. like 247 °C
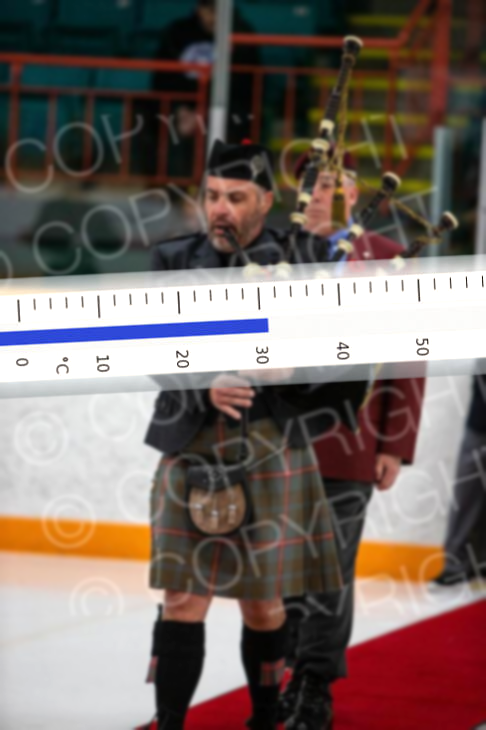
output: 31 °C
